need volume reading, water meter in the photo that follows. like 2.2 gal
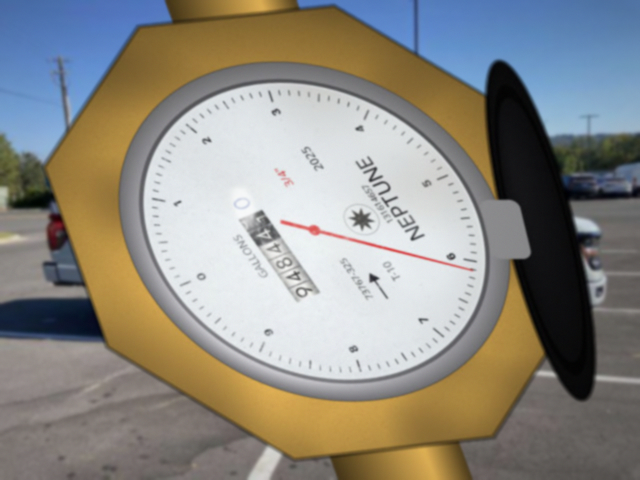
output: 9484406.1 gal
